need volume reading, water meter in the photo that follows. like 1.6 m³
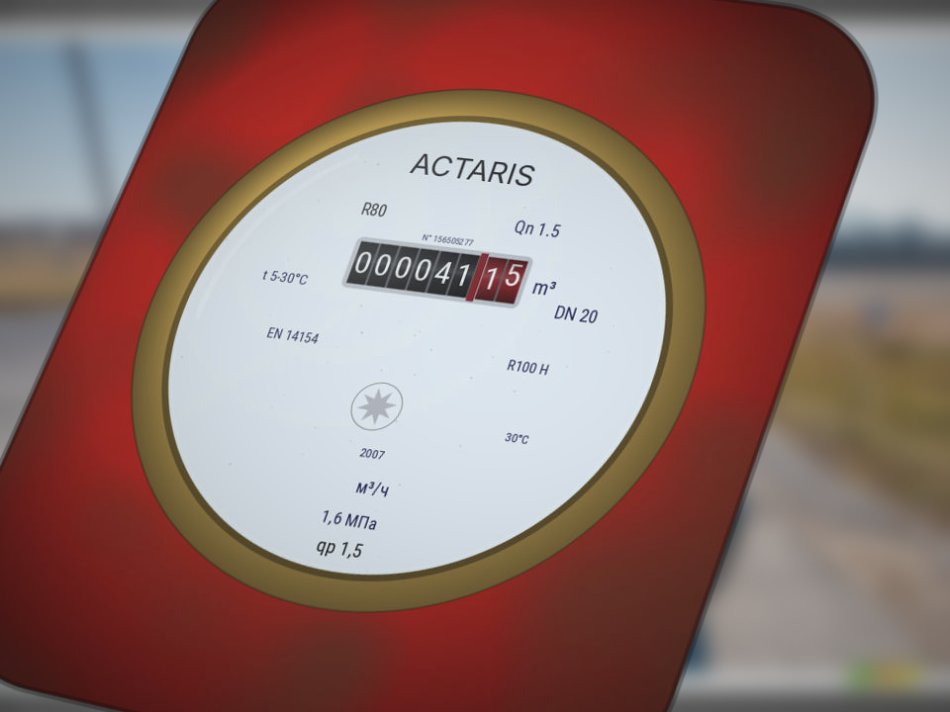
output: 41.15 m³
